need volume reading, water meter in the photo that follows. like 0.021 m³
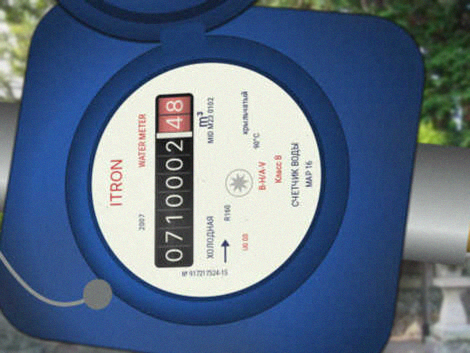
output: 710002.48 m³
